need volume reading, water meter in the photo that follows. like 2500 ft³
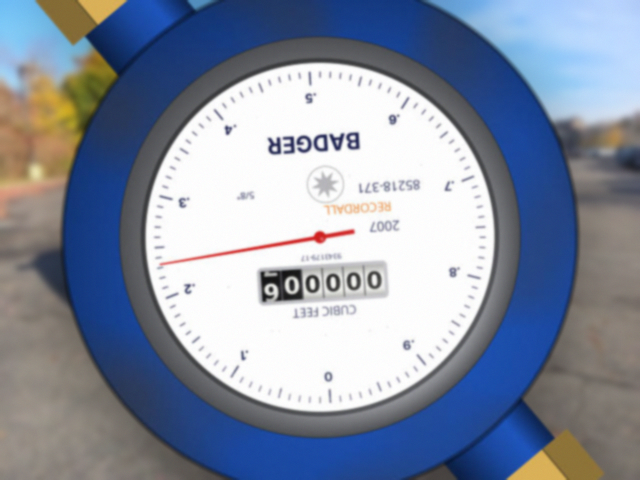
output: 6.23 ft³
